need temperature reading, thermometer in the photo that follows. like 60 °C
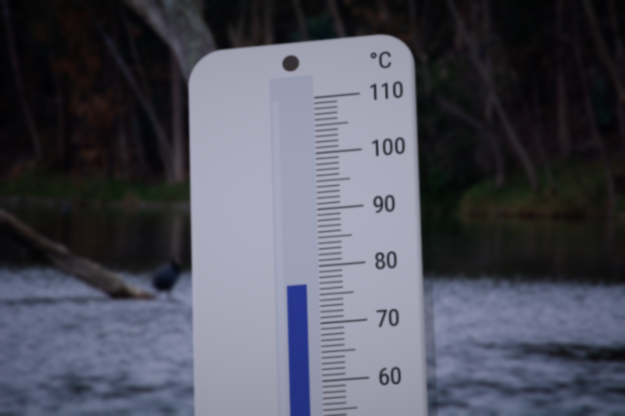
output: 77 °C
